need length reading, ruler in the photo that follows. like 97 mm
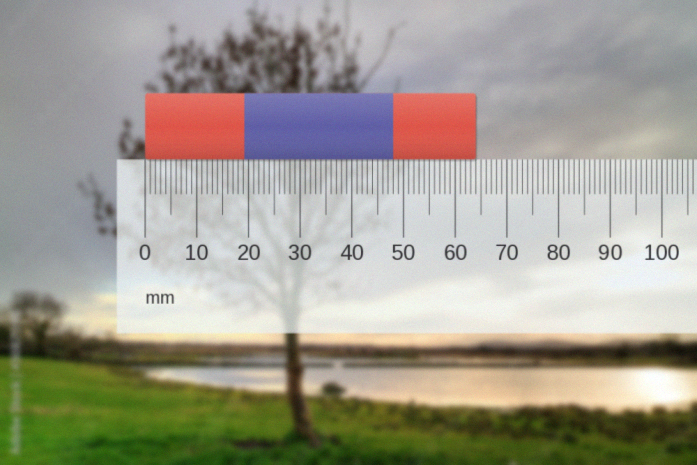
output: 64 mm
